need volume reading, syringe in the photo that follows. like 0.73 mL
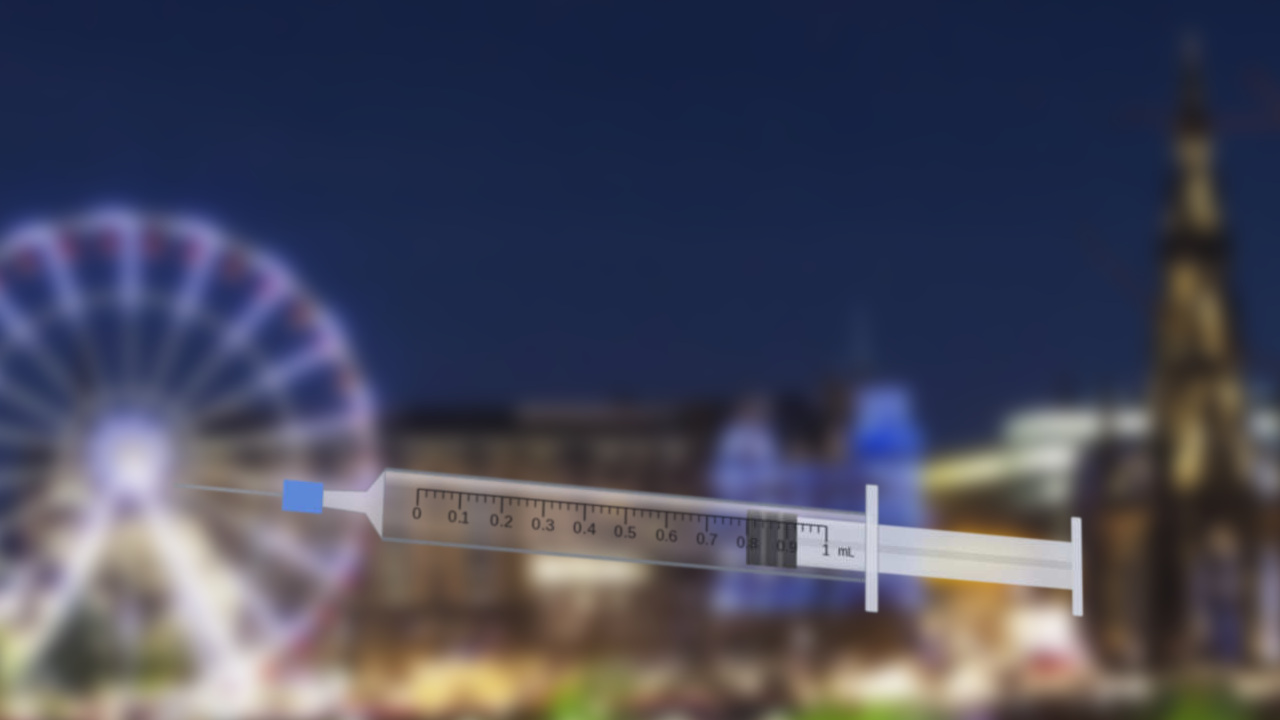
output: 0.8 mL
